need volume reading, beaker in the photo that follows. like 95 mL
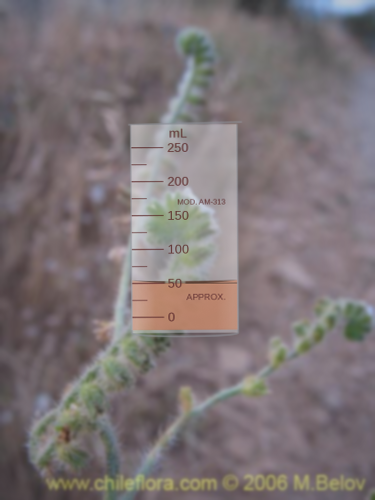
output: 50 mL
